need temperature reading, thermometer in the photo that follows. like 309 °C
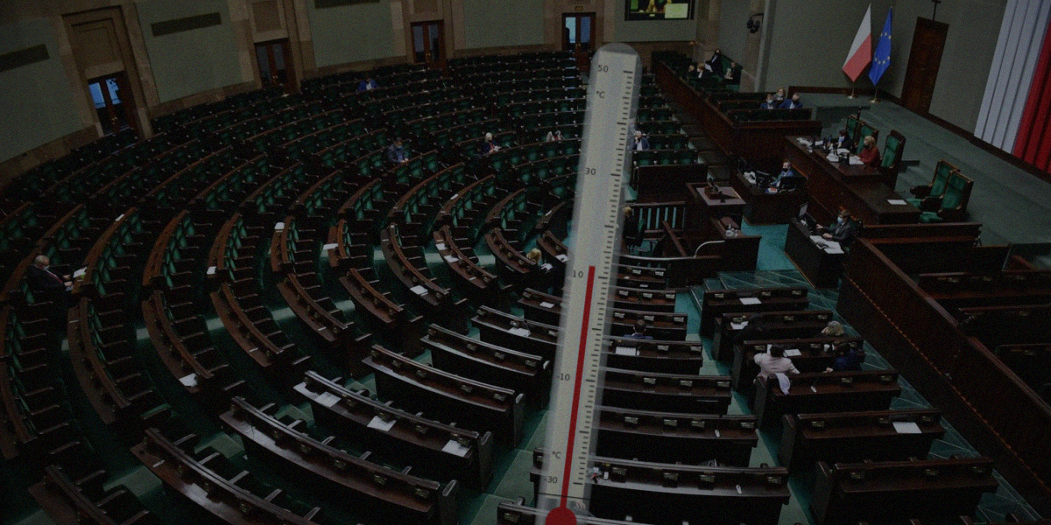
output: 12 °C
